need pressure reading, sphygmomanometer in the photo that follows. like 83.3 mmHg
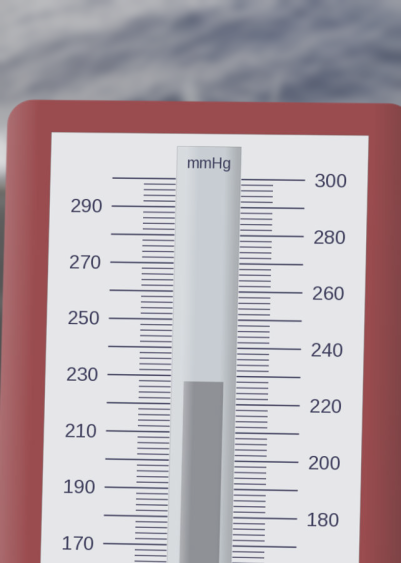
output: 228 mmHg
